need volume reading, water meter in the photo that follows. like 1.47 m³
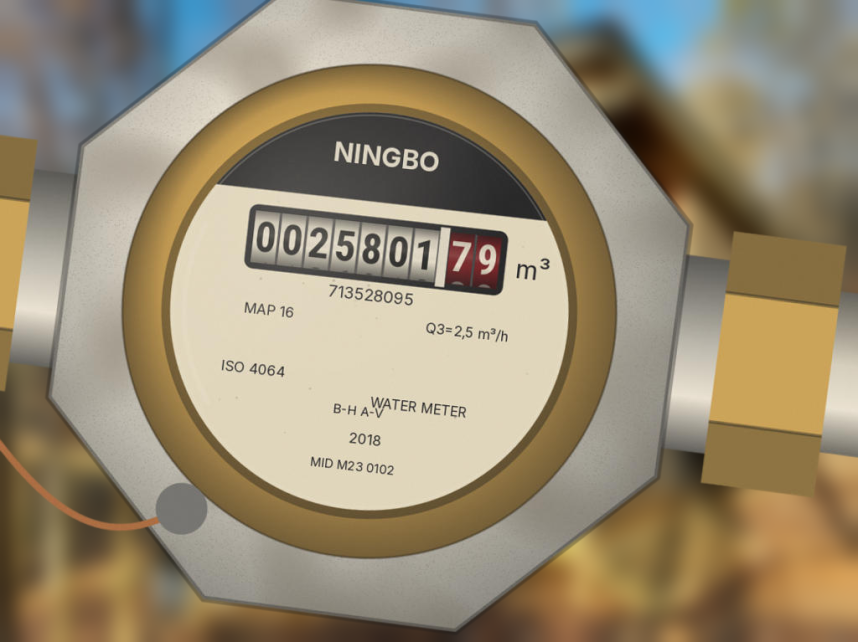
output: 25801.79 m³
